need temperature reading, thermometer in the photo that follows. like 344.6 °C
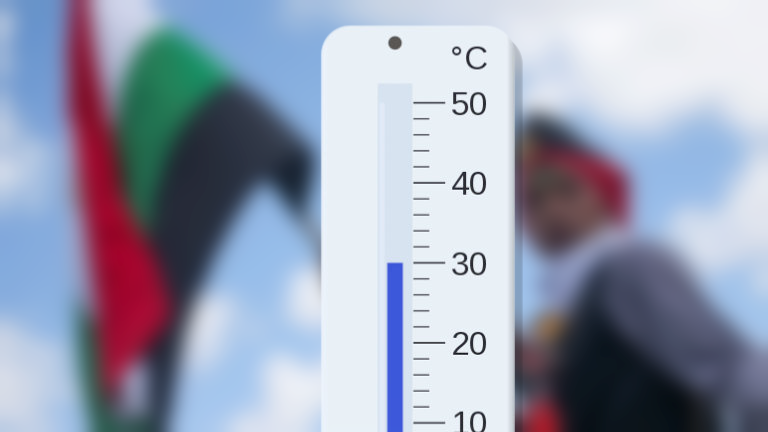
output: 30 °C
